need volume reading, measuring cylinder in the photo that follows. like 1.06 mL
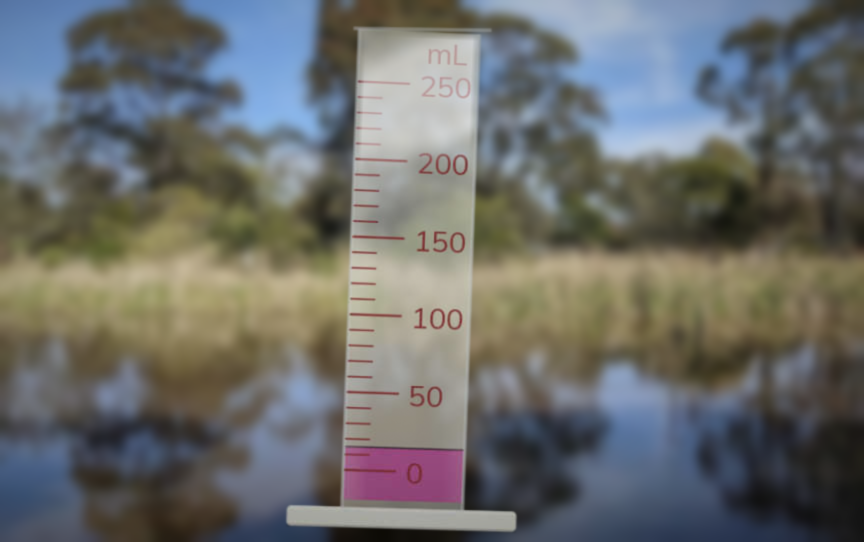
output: 15 mL
